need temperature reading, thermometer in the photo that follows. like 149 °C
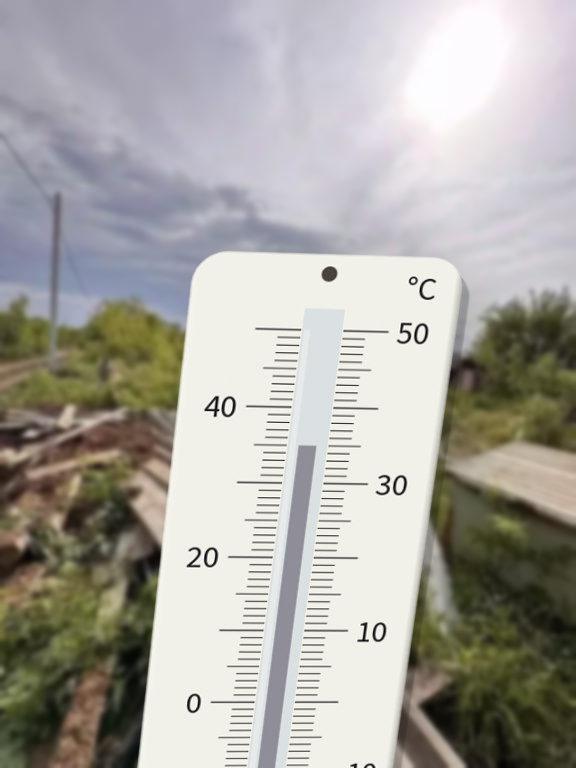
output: 35 °C
